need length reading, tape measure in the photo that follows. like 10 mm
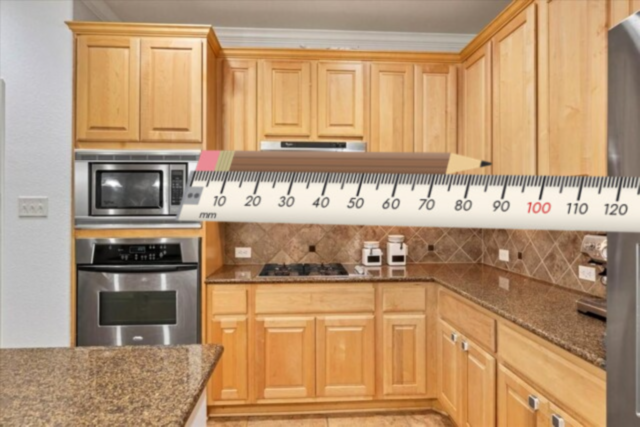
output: 85 mm
